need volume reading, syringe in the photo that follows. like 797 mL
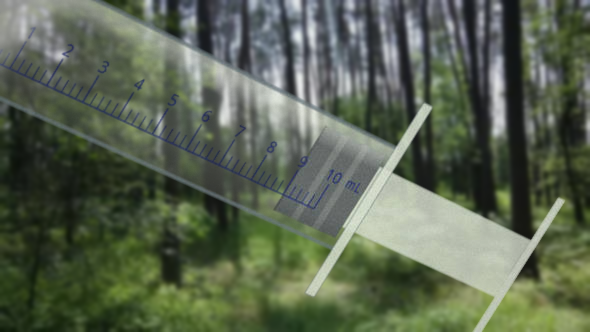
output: 9 mL
